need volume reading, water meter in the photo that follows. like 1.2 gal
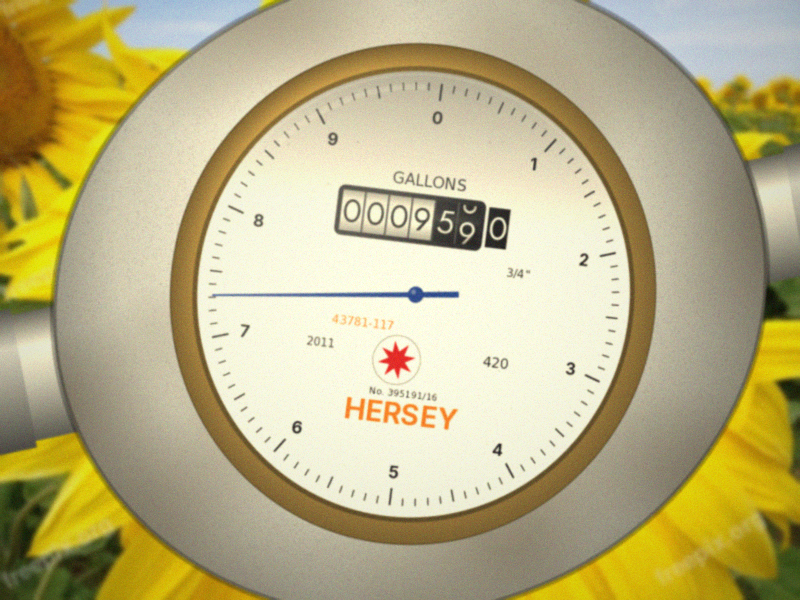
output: 9587.3 gal
